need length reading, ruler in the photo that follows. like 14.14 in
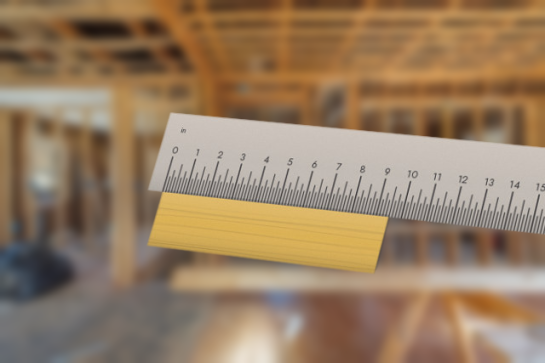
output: 9.5 in
